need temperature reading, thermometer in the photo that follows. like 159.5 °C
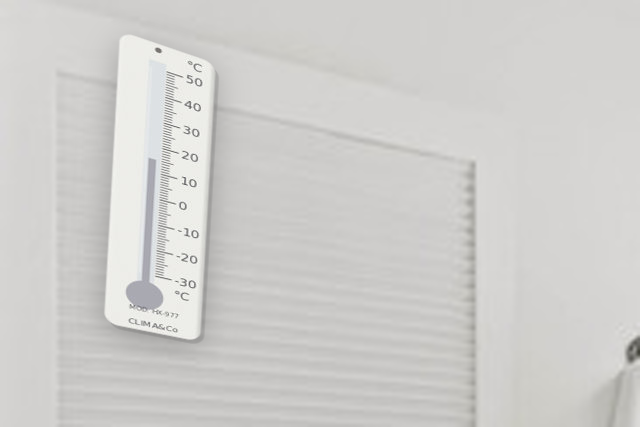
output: 15 °C
